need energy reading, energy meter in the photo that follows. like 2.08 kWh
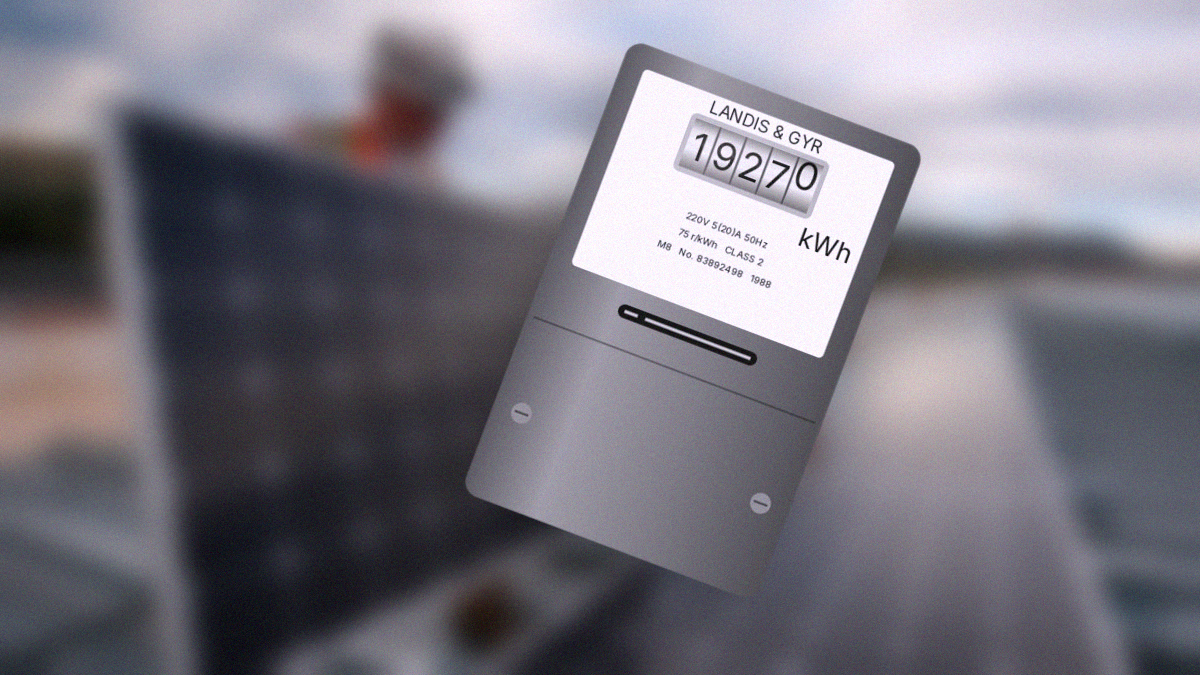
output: 19270 kWh
